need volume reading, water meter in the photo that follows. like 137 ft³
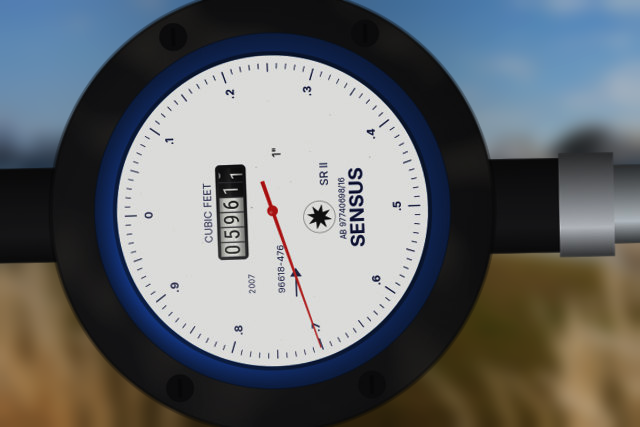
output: 59610.70 ft³
